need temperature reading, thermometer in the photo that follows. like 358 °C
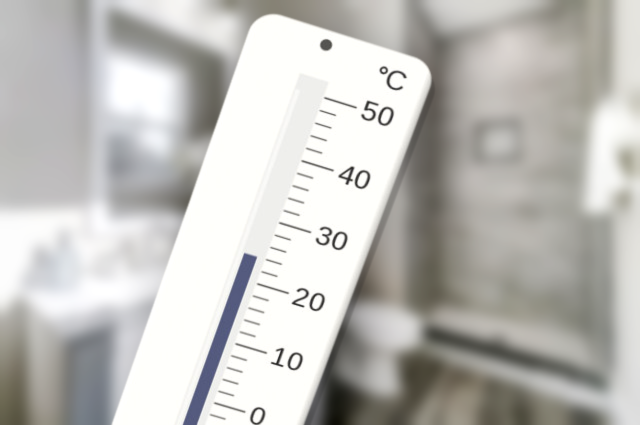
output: 24 °C
